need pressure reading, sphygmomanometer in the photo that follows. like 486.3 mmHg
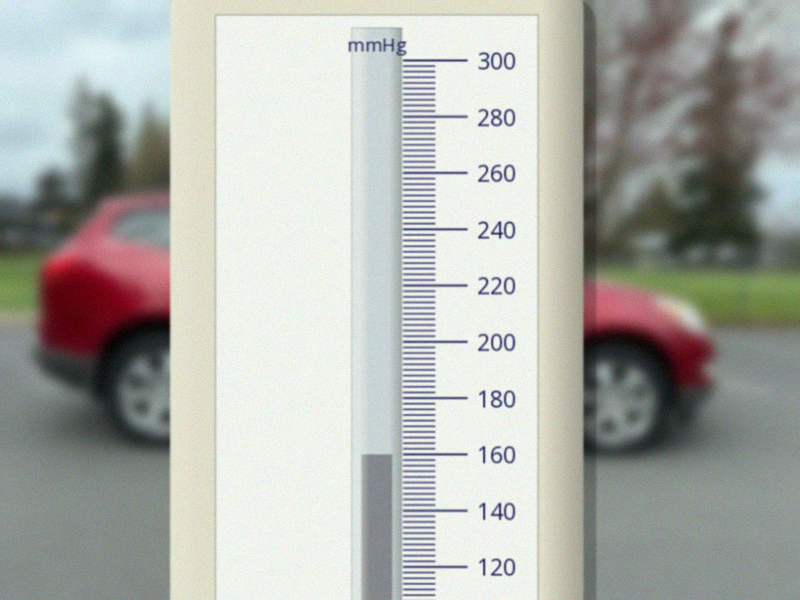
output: 160 mmHg
